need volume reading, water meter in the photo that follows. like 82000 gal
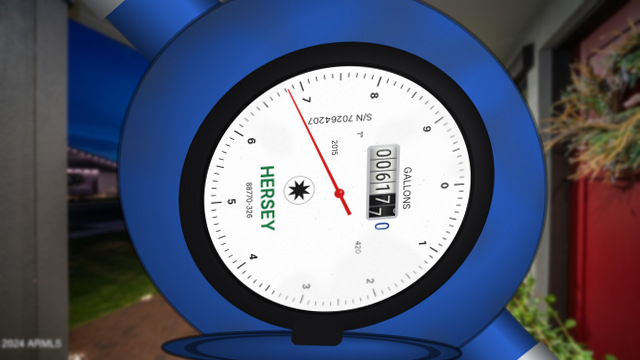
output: 61766.8 gal
